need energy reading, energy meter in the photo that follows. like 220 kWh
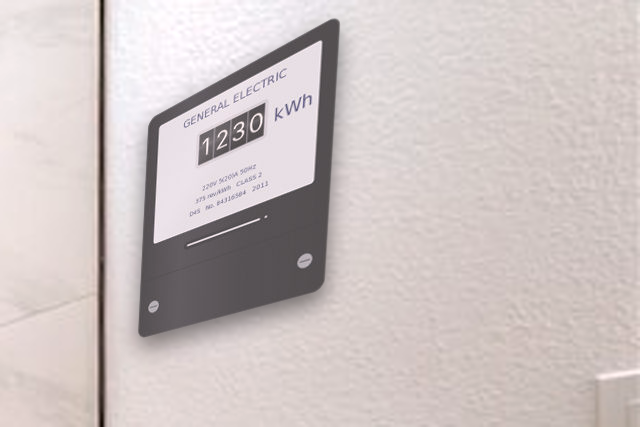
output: 1230 kWh
